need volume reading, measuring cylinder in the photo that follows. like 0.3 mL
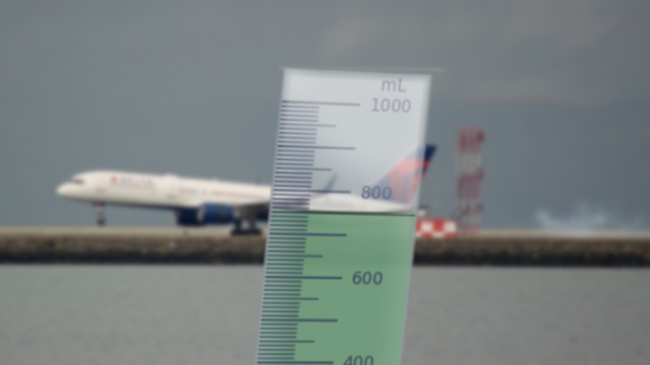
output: 750 mL
